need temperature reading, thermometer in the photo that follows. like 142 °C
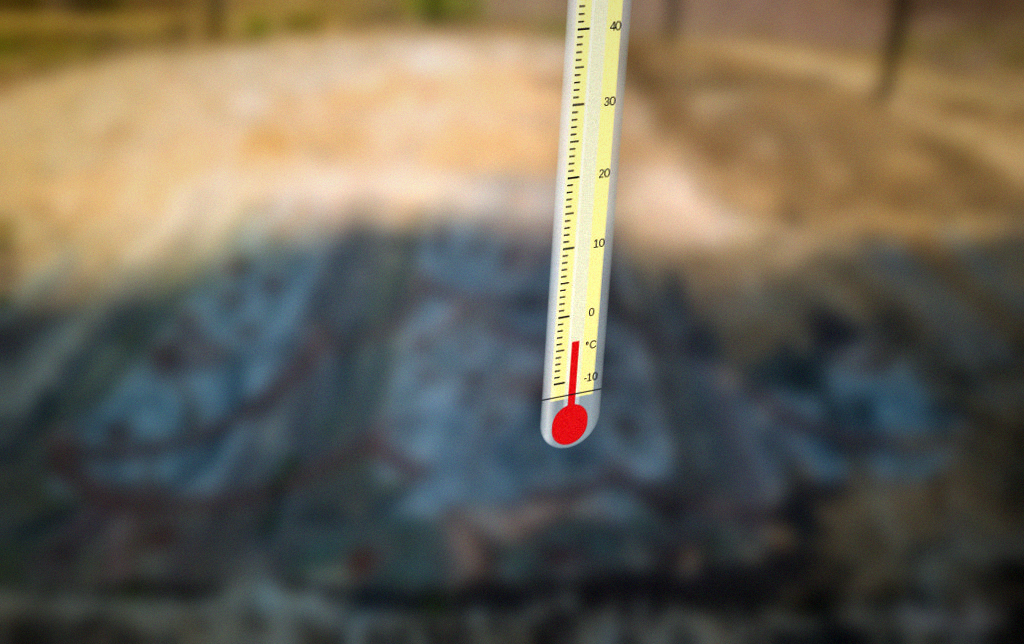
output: -4 °C
